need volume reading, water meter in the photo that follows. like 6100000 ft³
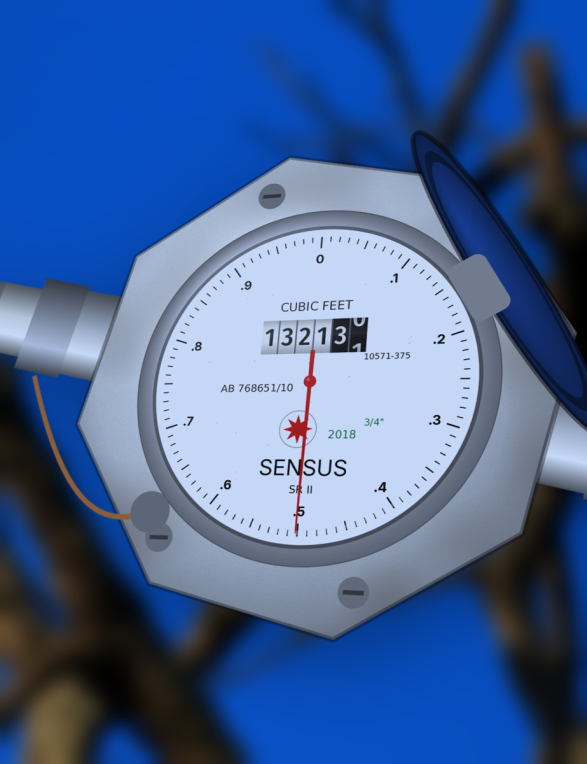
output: 132130.50 ft³
